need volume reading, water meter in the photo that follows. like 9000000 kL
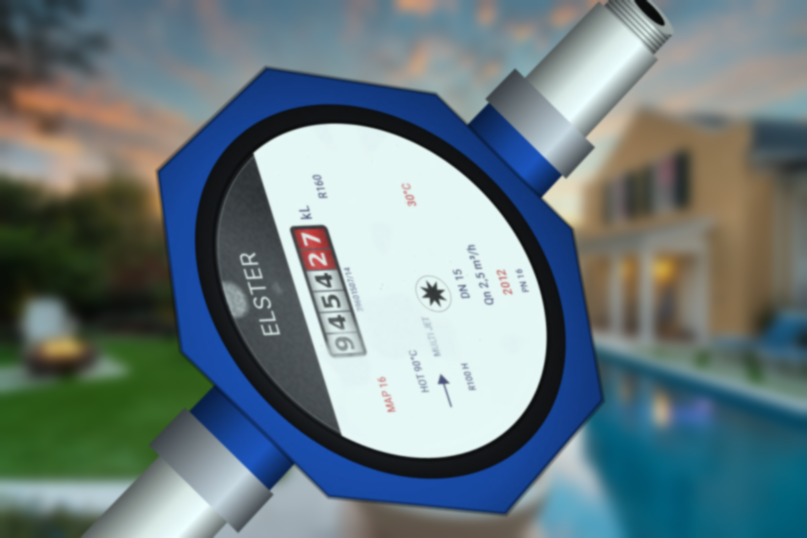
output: 9454.27 kL
